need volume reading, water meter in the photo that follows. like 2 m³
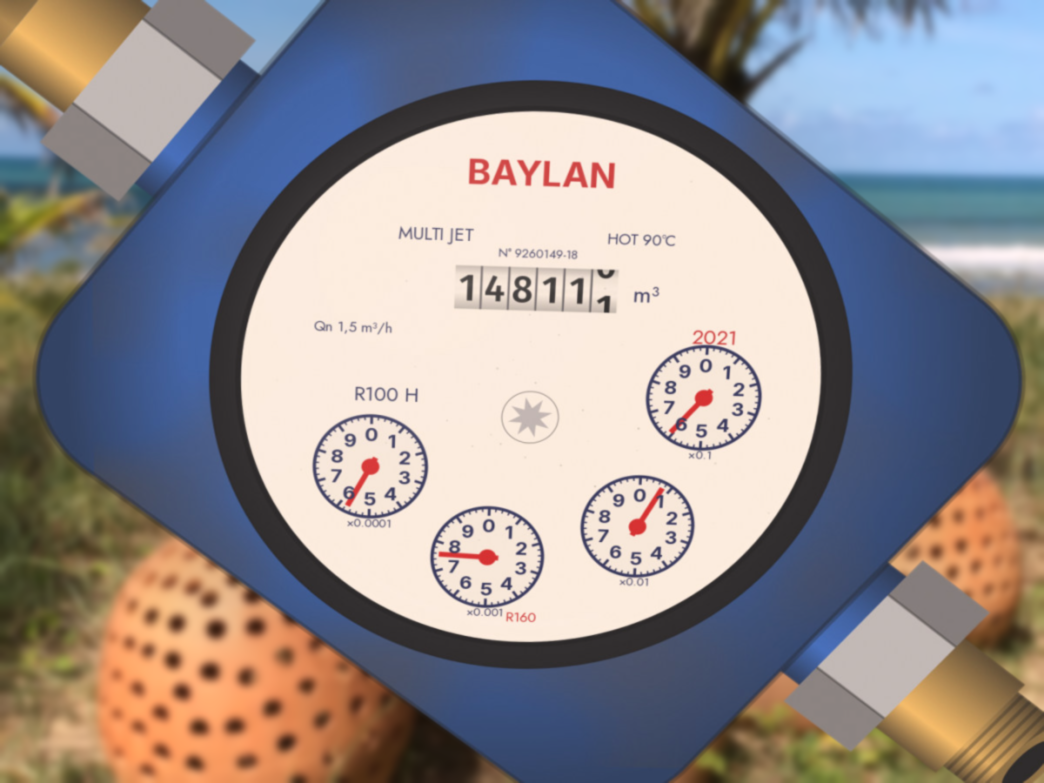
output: 148110.6075 m³
